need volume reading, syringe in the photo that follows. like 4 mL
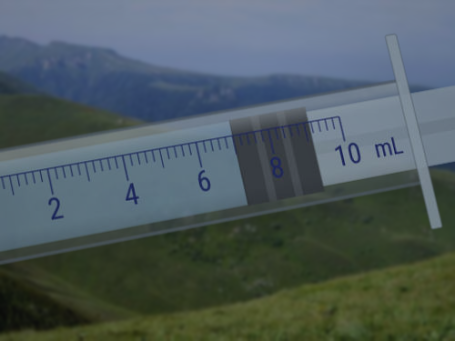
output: 7 mL
